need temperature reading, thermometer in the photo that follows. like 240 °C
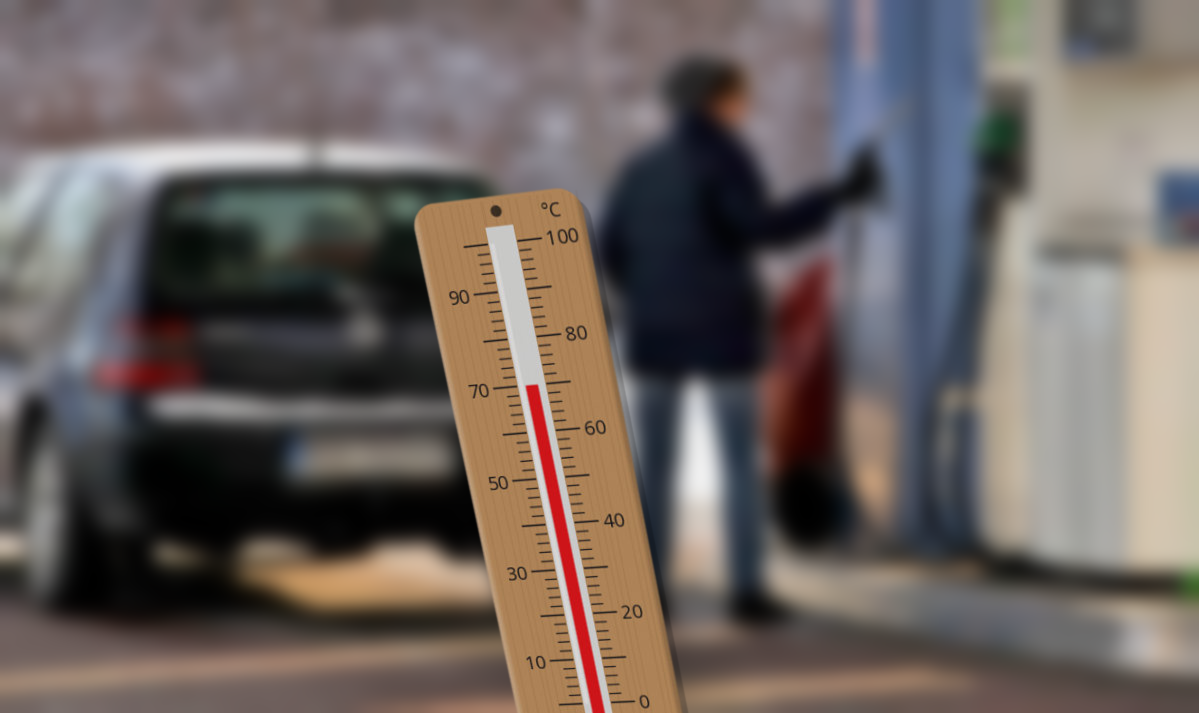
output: 70 °C
